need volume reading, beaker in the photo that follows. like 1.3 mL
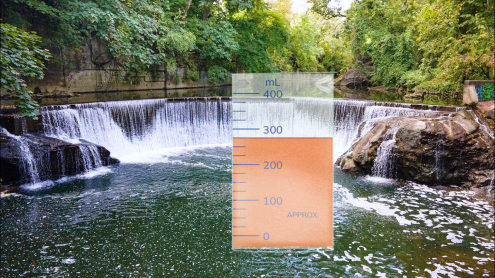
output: 275 mL
